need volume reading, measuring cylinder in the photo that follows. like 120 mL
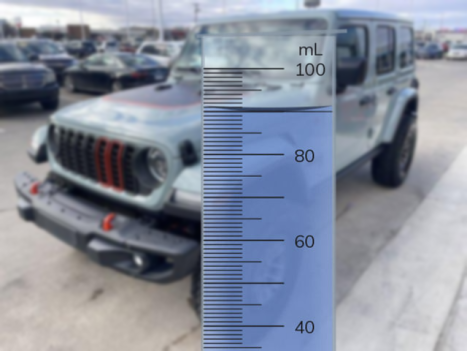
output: 90 mL
